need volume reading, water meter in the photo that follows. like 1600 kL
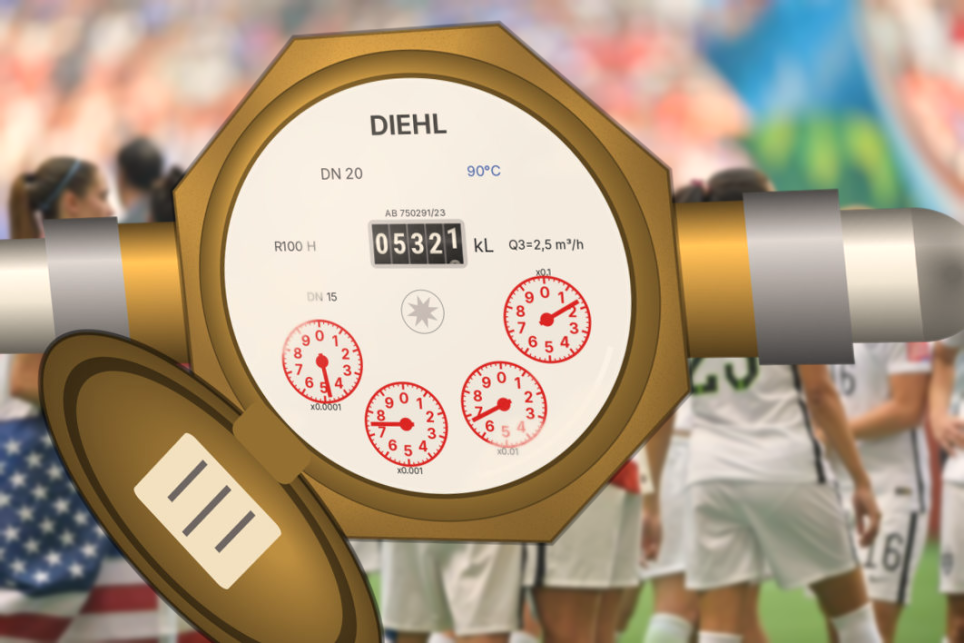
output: 5321.1674 kL
